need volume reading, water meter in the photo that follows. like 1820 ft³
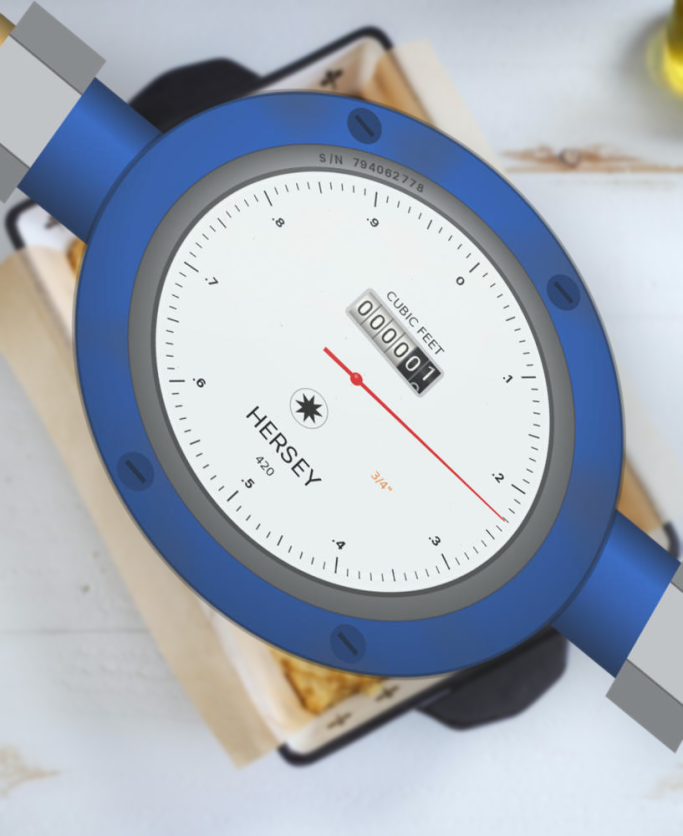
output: 1.23 ft³
